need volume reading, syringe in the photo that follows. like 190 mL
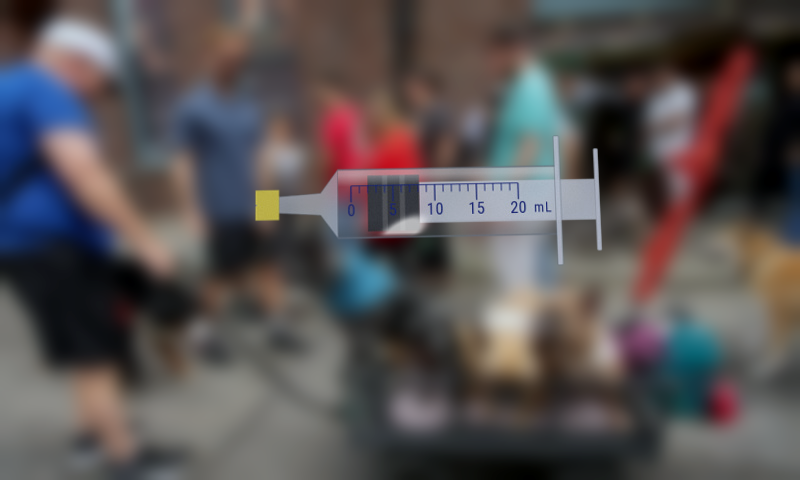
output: 2 mL
